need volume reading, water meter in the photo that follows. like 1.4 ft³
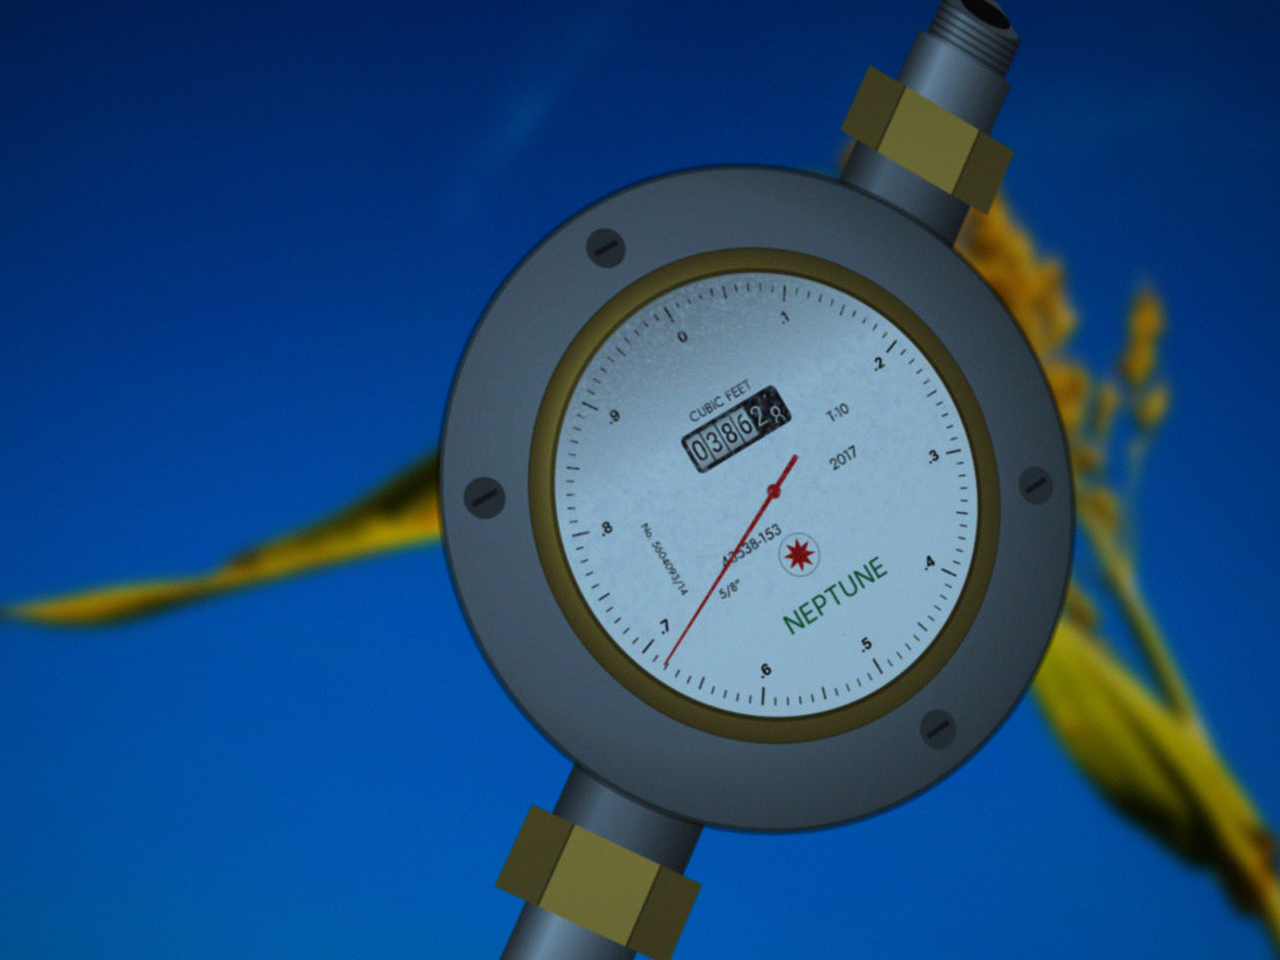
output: 38627.68 ft³
